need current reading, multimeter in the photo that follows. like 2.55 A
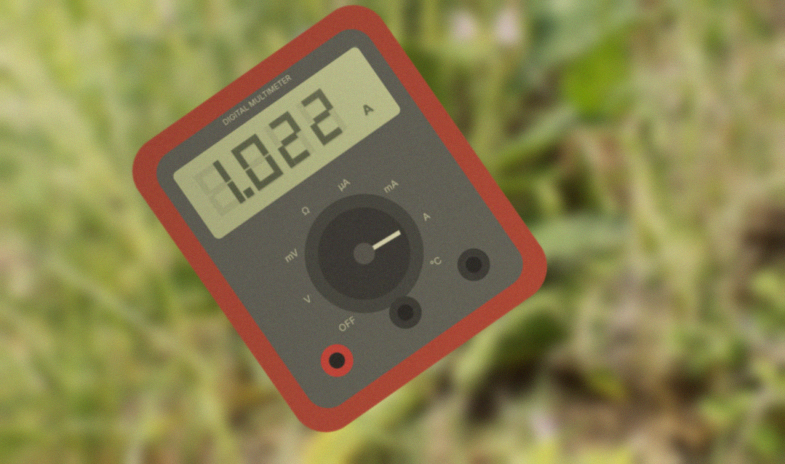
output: 1.022 A
